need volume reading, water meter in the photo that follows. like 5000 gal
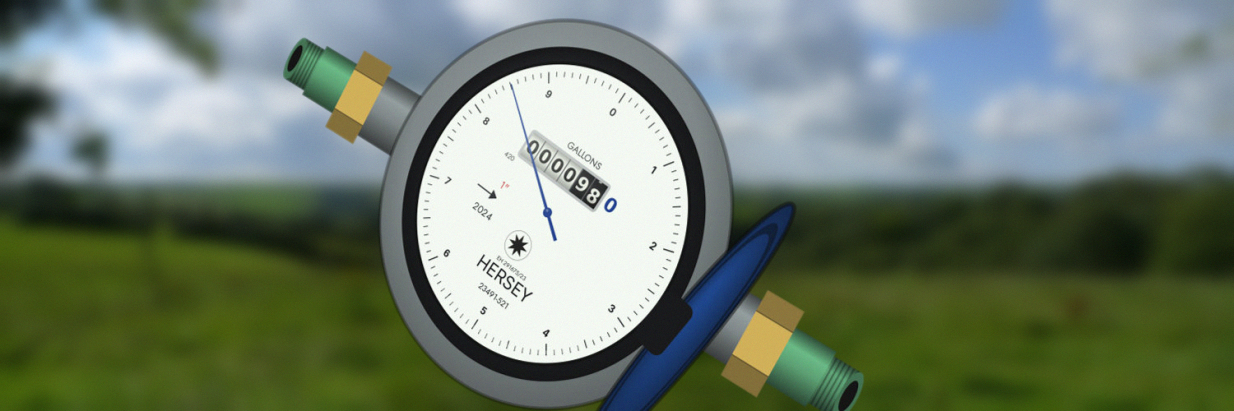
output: 978.5 gal
